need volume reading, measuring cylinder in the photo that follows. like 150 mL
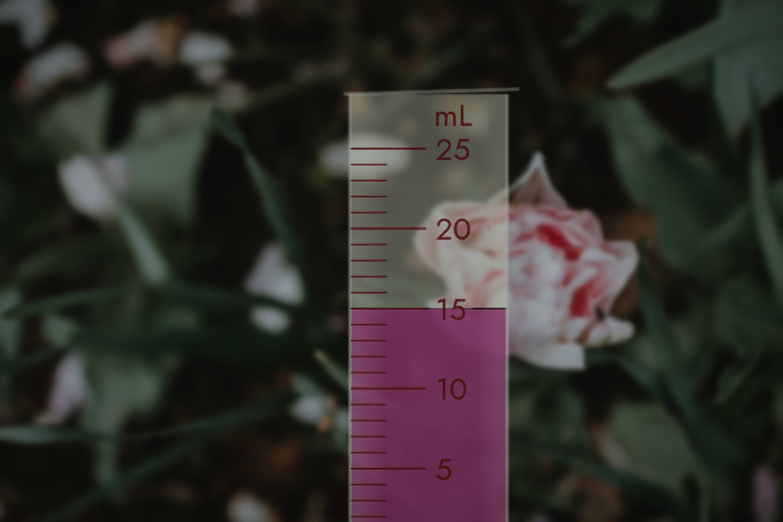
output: 15 mL
